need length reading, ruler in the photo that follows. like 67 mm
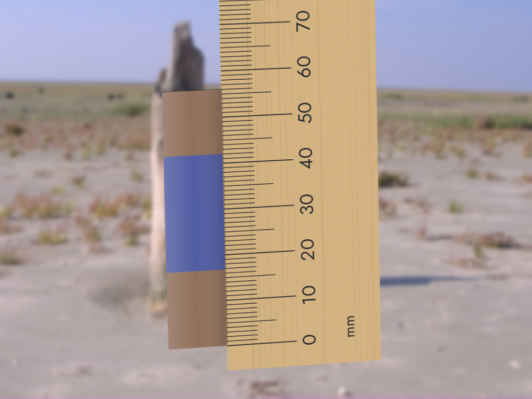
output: 56 mm
